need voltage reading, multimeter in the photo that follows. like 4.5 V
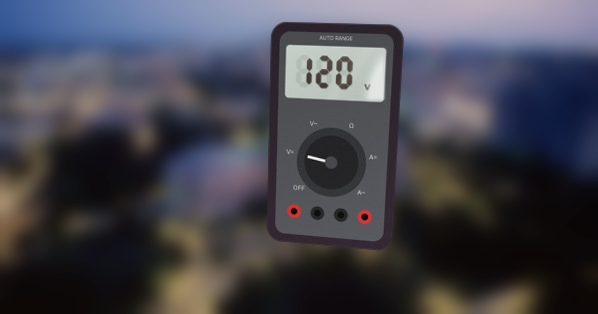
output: 120 V
